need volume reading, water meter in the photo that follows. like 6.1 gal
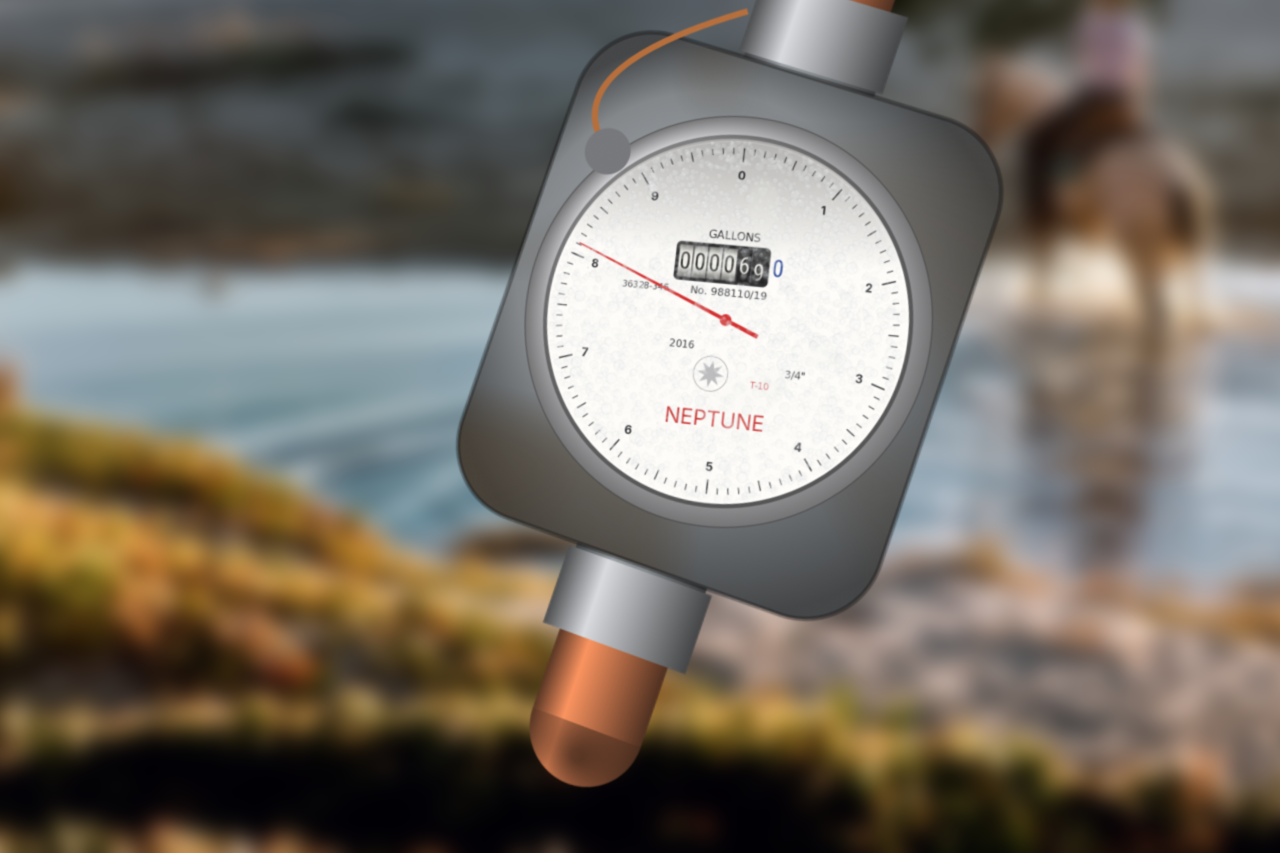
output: 688.1 gal
